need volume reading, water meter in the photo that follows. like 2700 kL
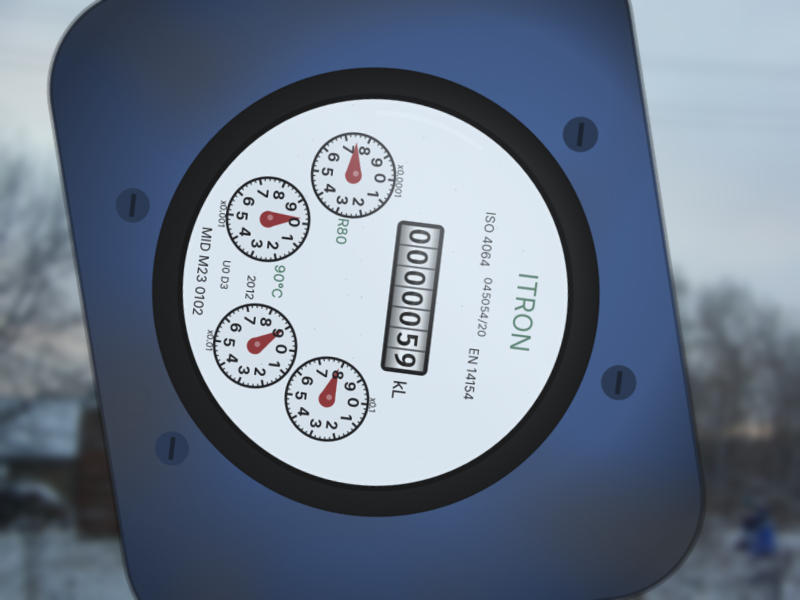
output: 59.7897 kL
